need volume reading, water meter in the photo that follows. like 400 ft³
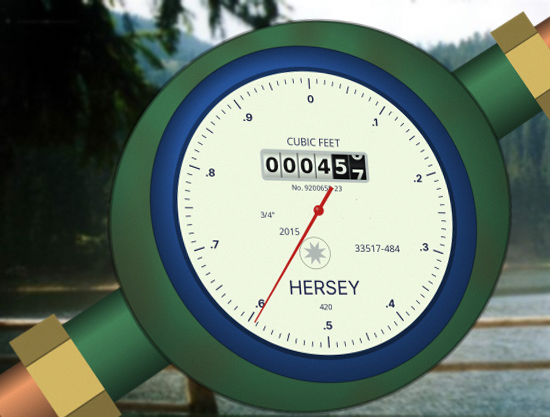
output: 456.59 ft³
